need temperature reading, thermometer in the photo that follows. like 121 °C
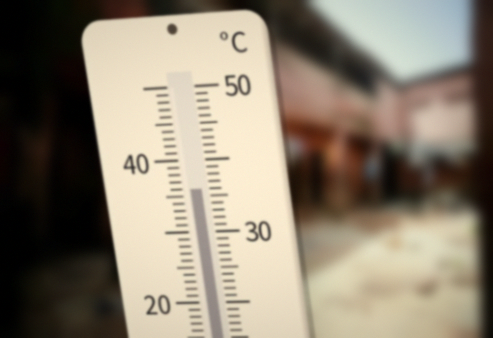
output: 36 °C
